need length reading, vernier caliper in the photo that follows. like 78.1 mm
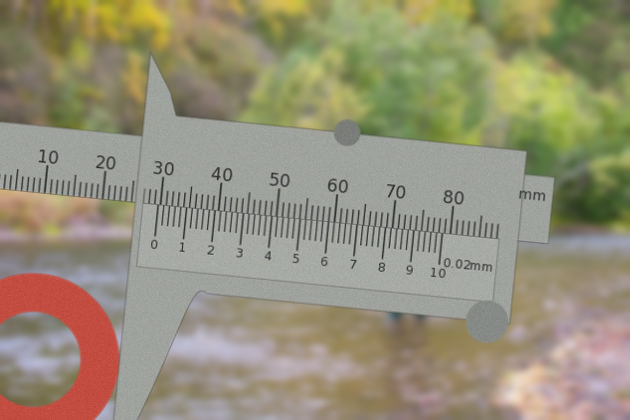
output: 29.6 mm
